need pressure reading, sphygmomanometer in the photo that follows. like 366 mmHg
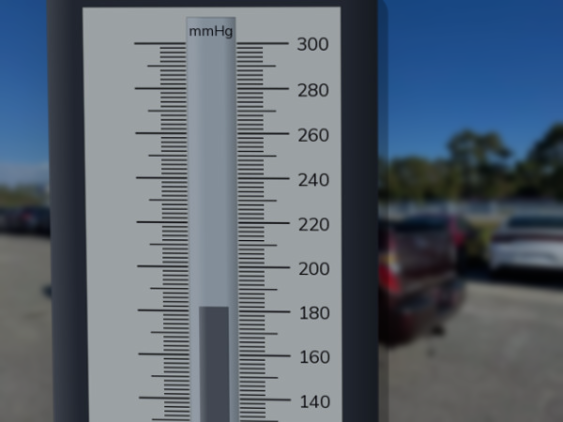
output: 182 mmHg
